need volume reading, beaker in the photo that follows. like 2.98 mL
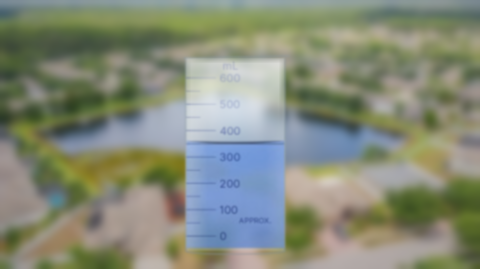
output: 350 mL
